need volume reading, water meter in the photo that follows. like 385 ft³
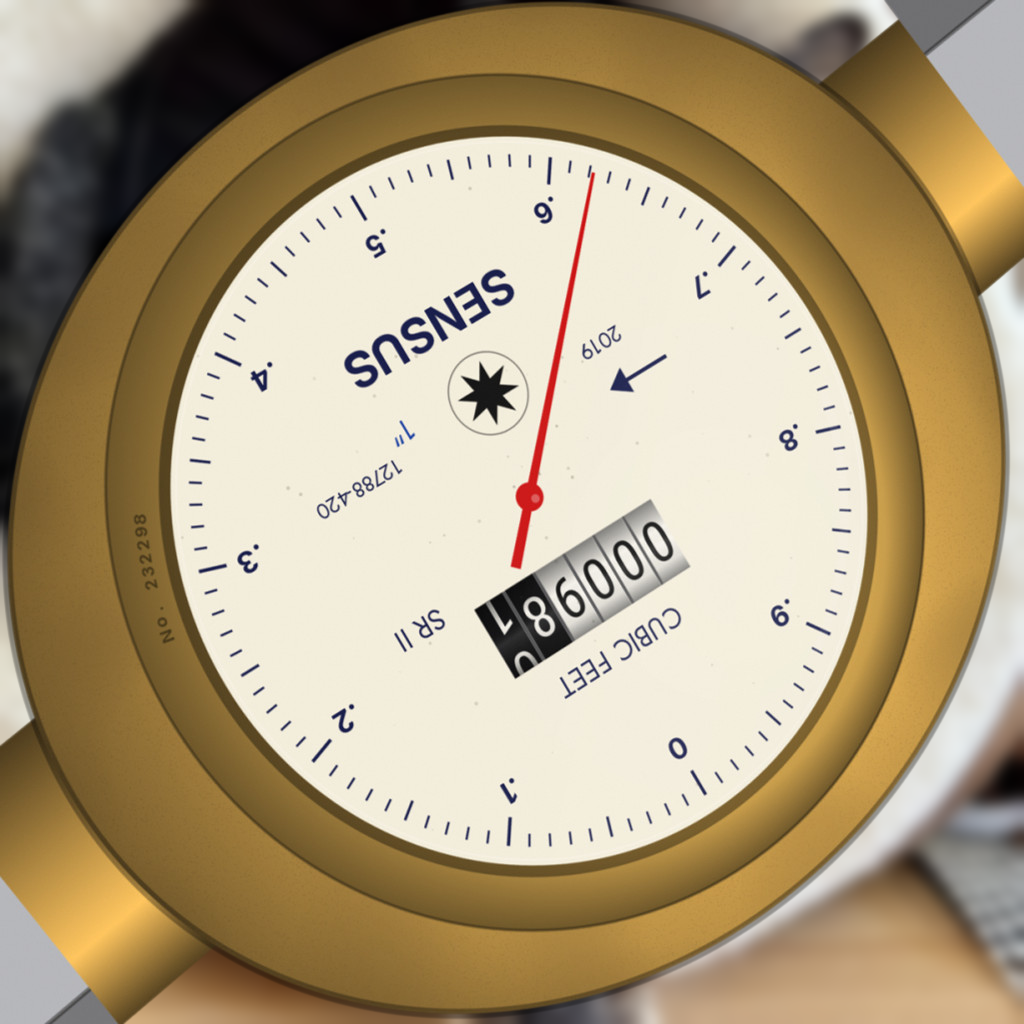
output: 980.62 ft³
